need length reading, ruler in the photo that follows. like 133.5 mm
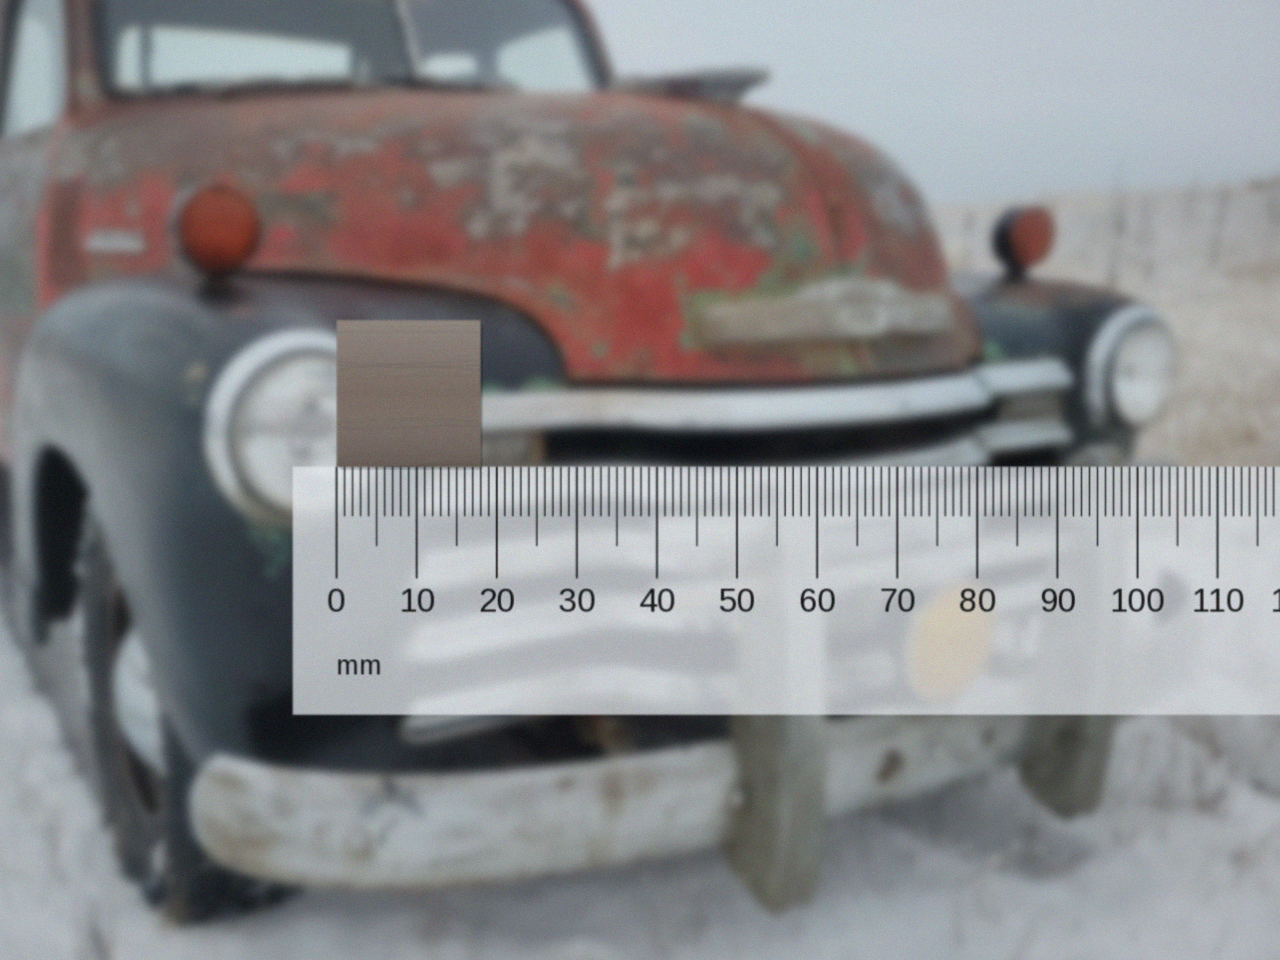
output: 18 mm
